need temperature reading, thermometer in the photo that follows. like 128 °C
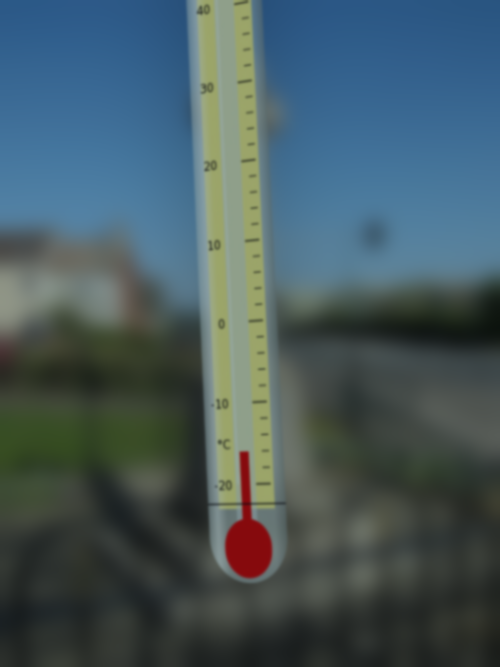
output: -16 °C
